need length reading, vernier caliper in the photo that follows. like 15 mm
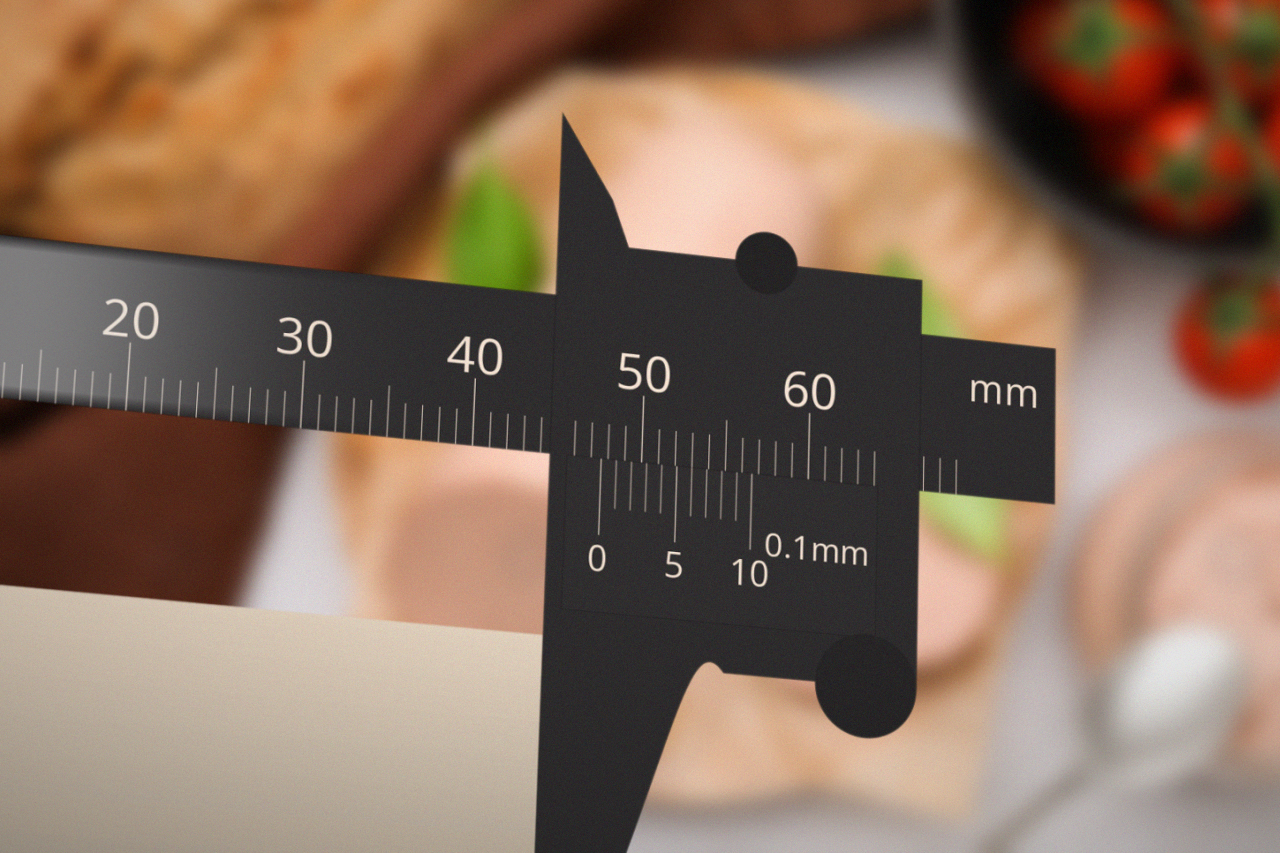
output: 47.6 mm
